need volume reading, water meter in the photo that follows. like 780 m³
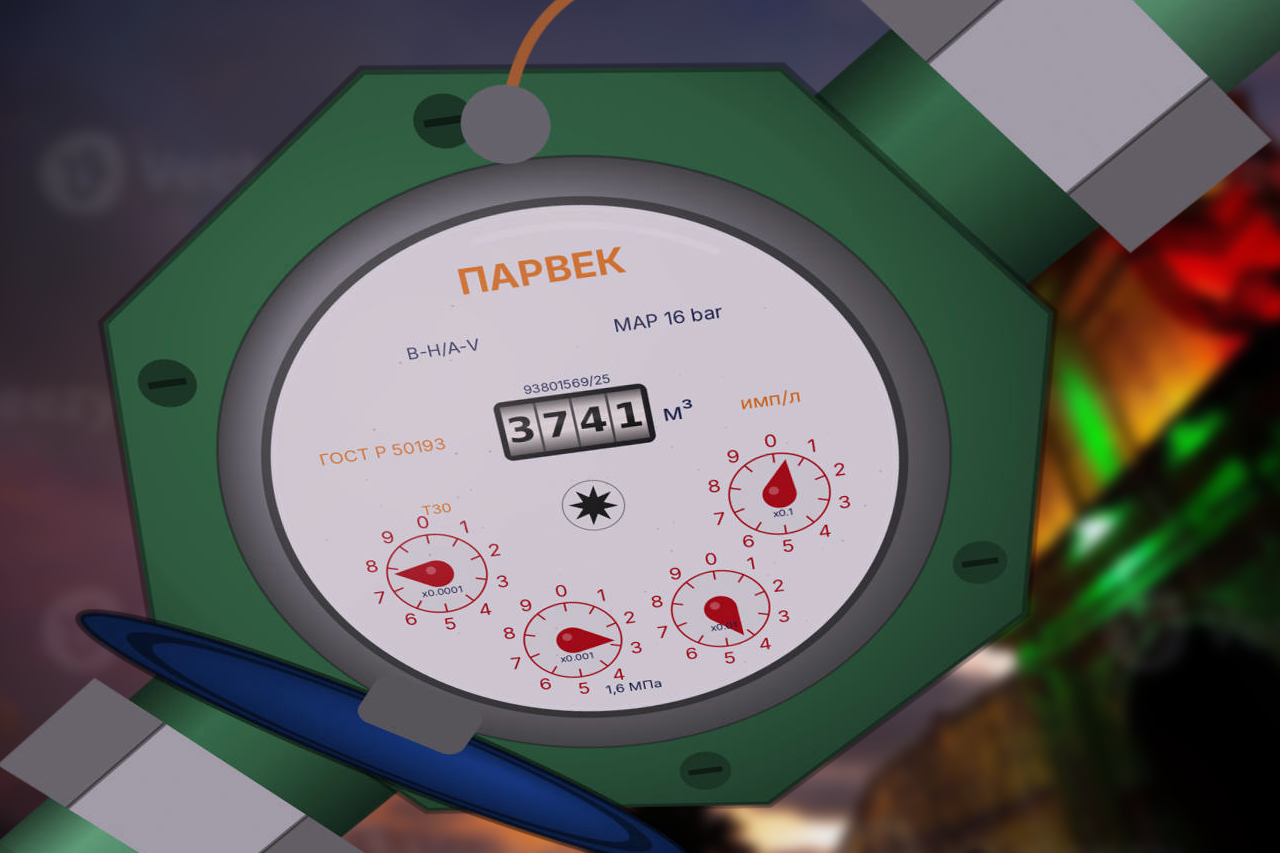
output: 3741.0427 m³
